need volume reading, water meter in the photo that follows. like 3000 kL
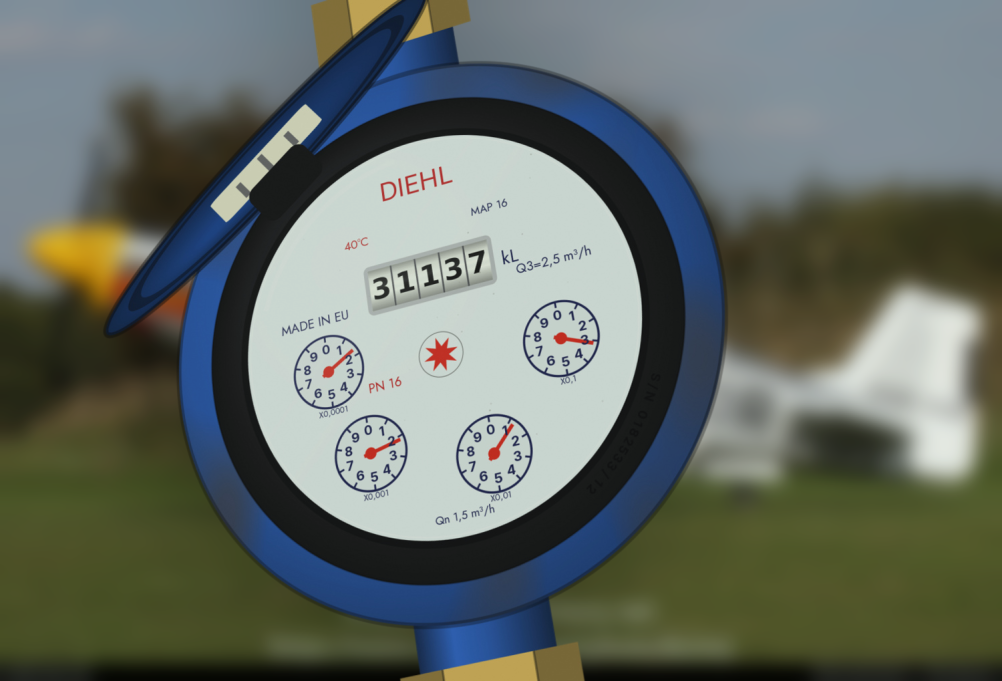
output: 31137.3121 kL
